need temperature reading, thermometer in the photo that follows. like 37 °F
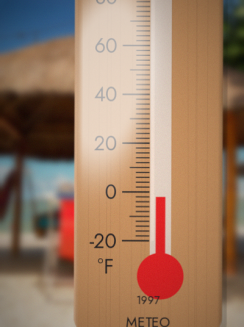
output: -2 °F
